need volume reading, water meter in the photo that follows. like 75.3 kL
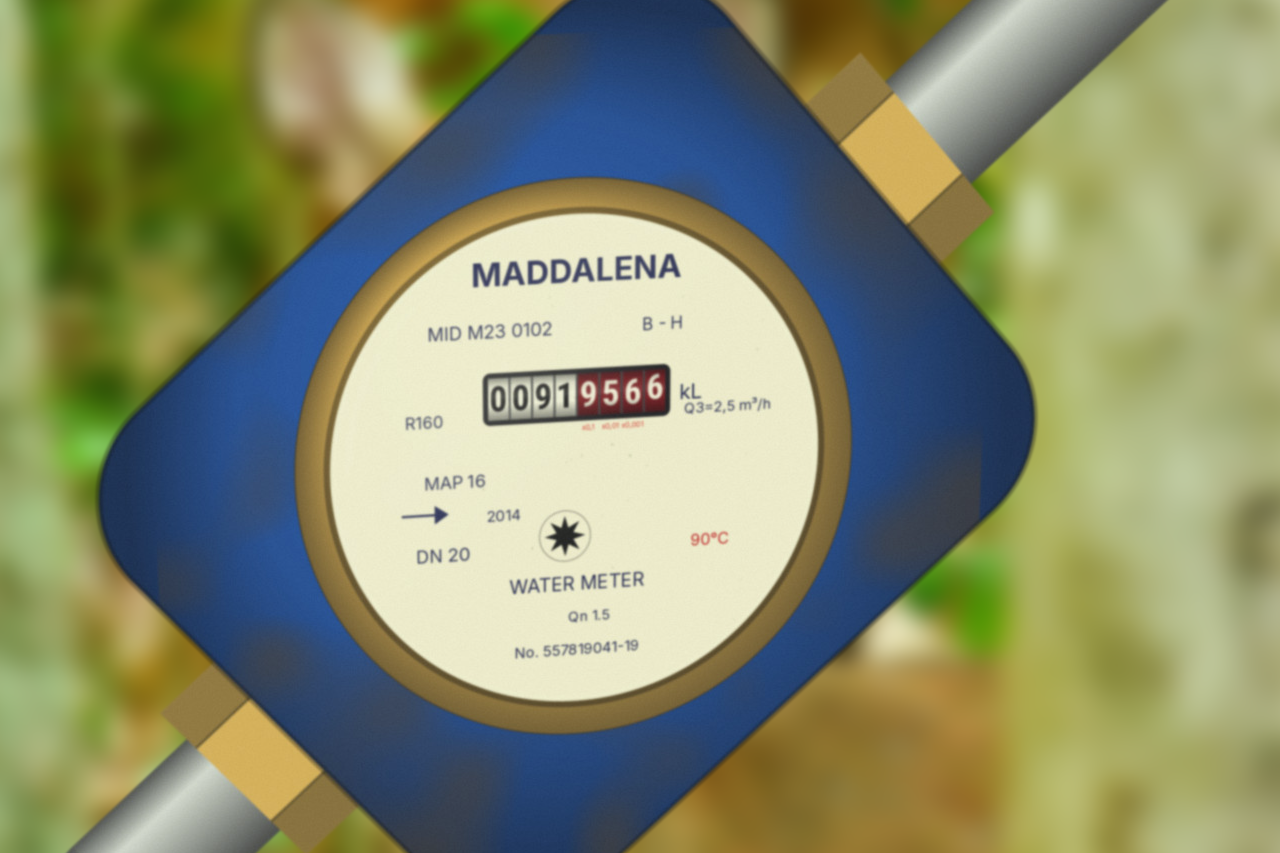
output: 91.9566 kL
